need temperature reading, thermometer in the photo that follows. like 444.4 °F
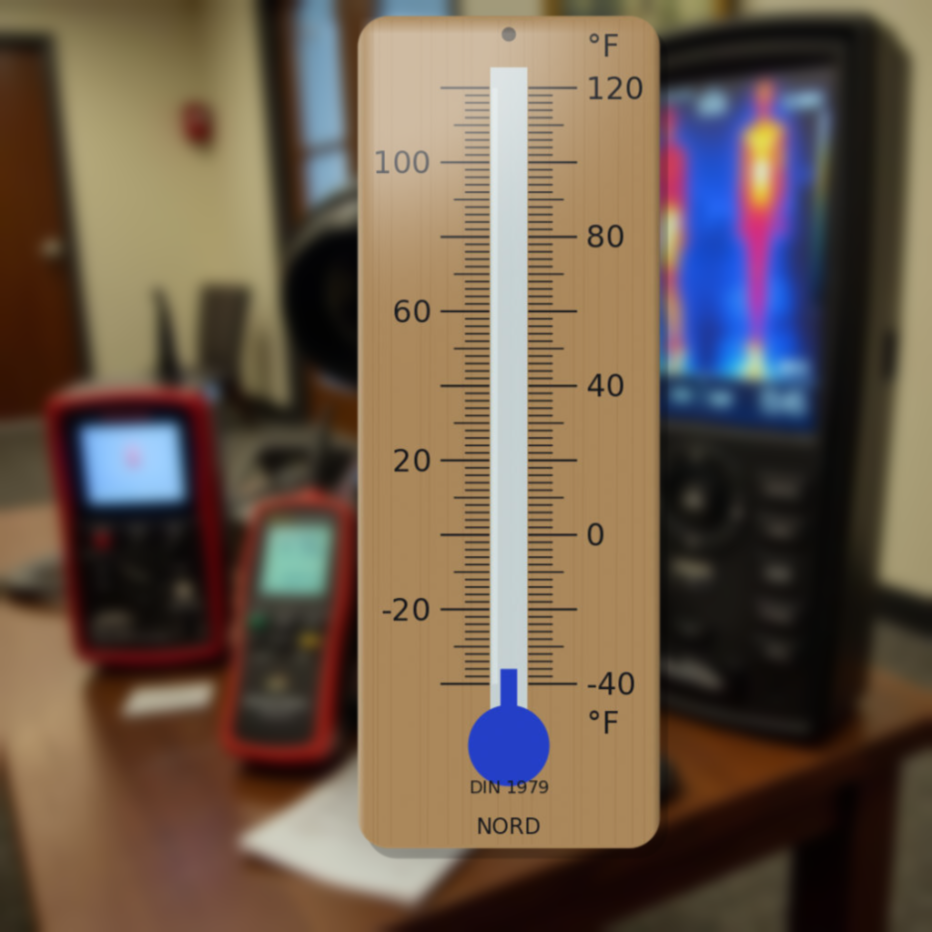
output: -36 °F
